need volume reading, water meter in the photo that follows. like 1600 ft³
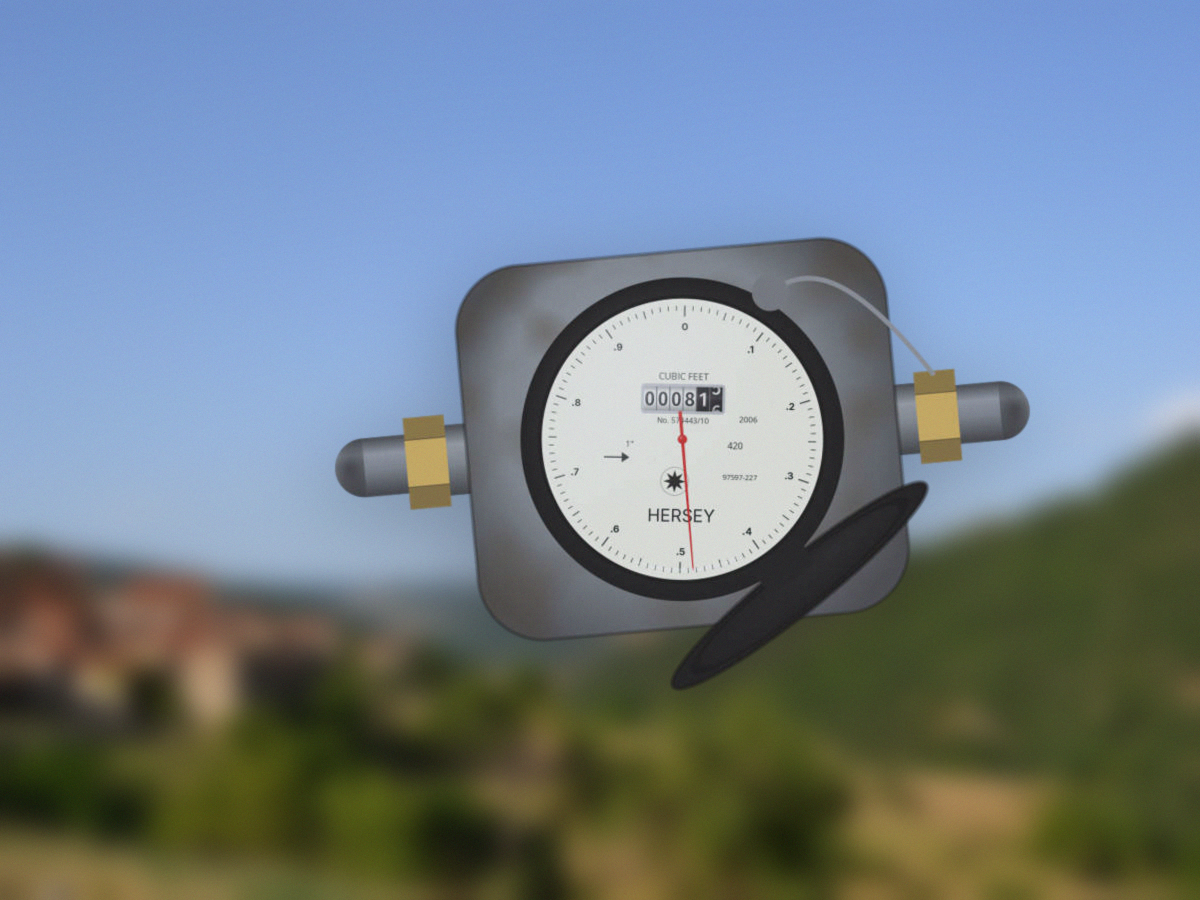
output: 815.48 ft³
